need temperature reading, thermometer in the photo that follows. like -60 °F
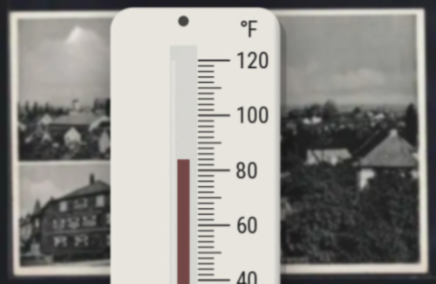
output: 84 °F
